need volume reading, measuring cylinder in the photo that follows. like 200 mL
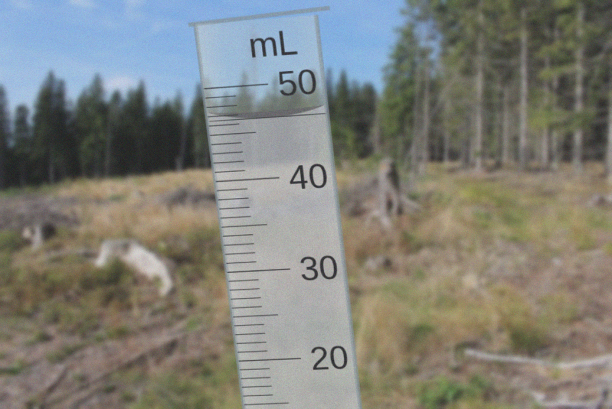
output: 46.5 mL
